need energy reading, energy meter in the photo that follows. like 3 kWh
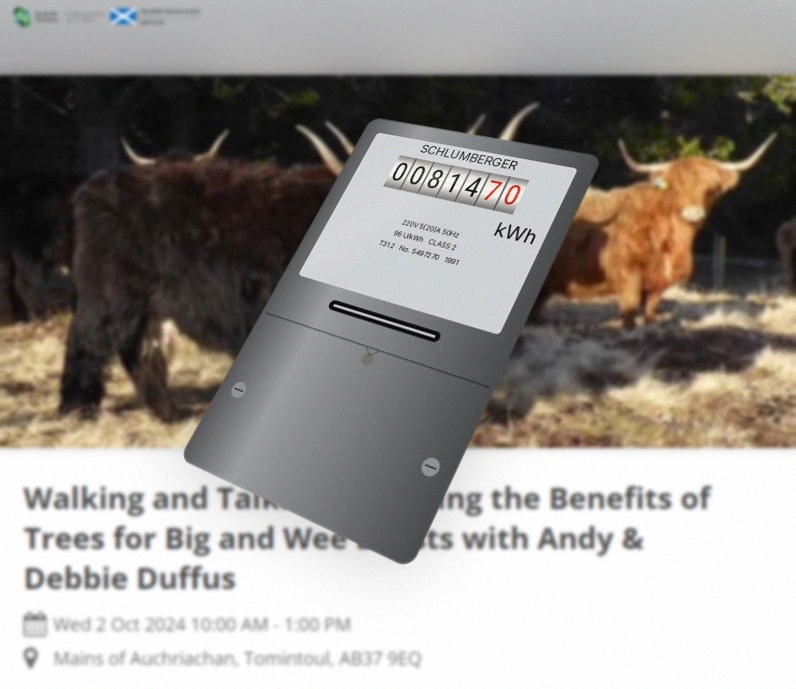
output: 814.70 kWh
